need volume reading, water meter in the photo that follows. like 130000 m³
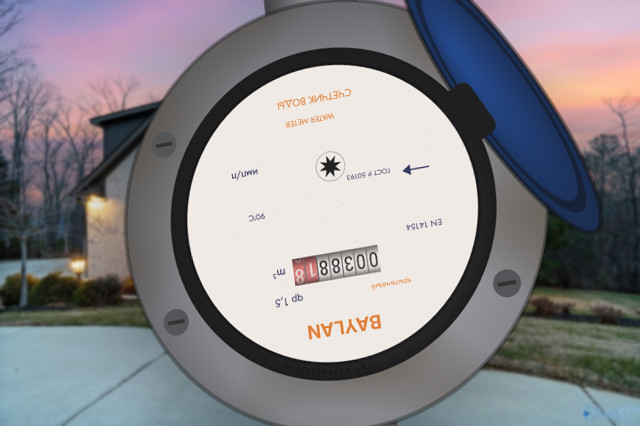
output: 388.18 m³
